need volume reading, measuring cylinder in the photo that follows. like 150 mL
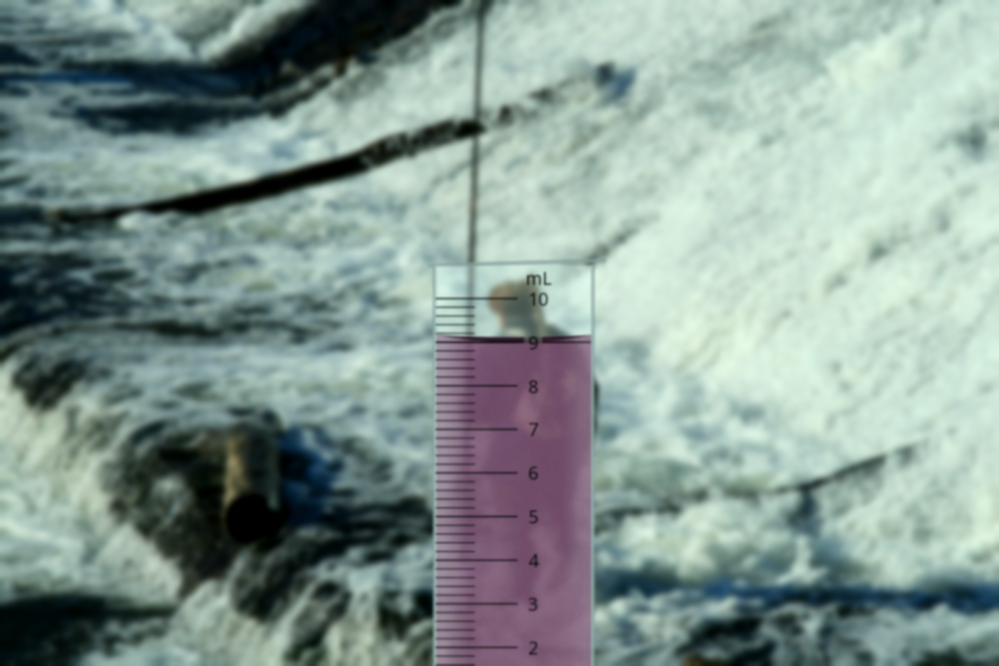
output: 9 mL
